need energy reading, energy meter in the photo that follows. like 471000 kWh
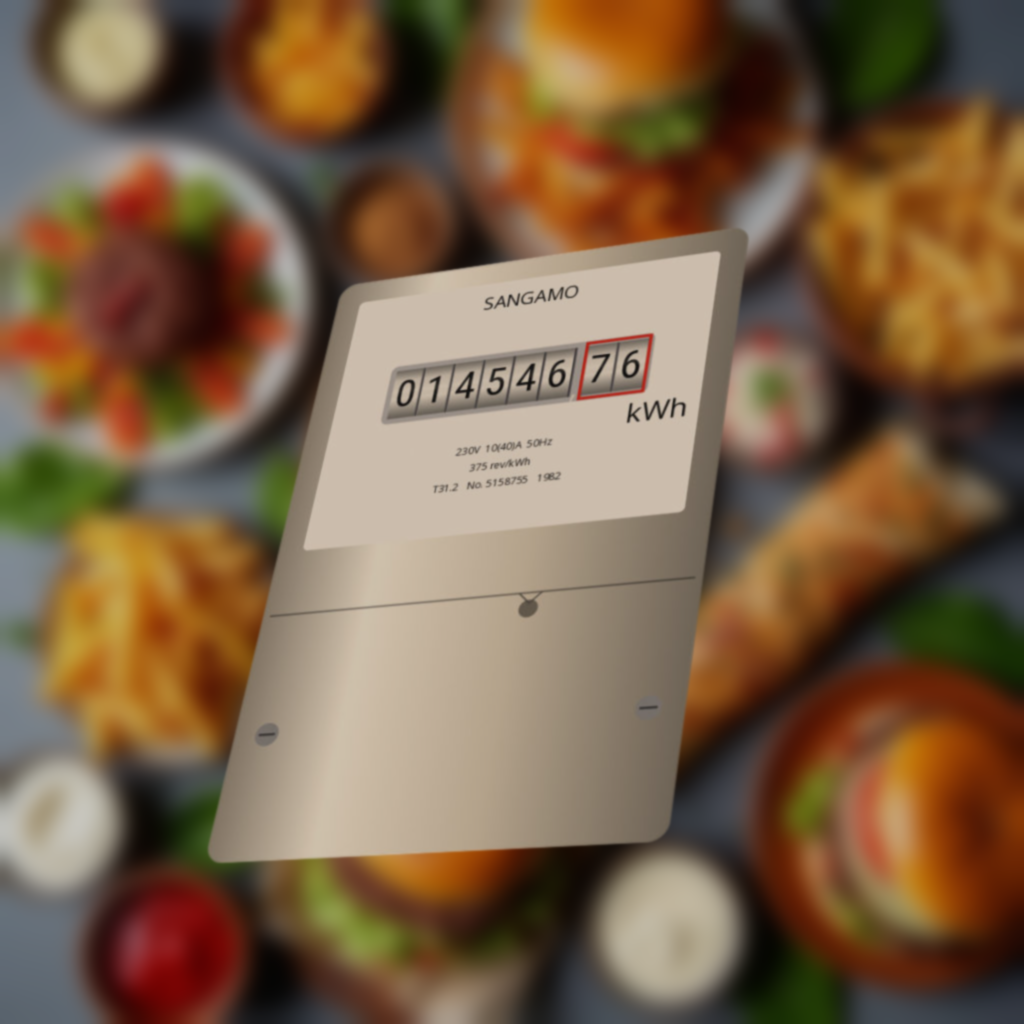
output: 14546.76 kWh
